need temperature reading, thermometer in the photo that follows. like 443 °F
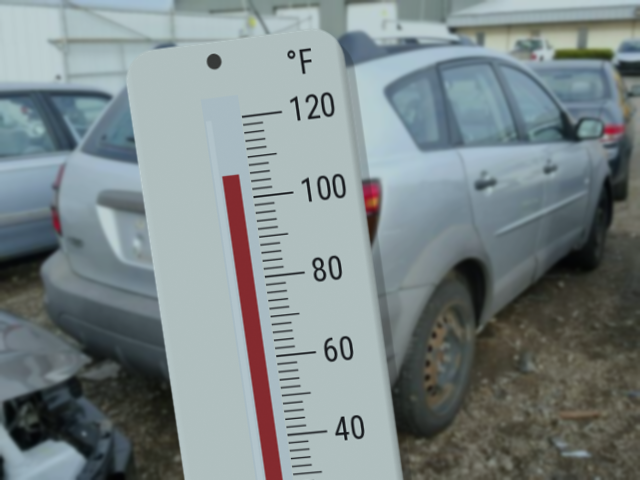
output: 106 °F
